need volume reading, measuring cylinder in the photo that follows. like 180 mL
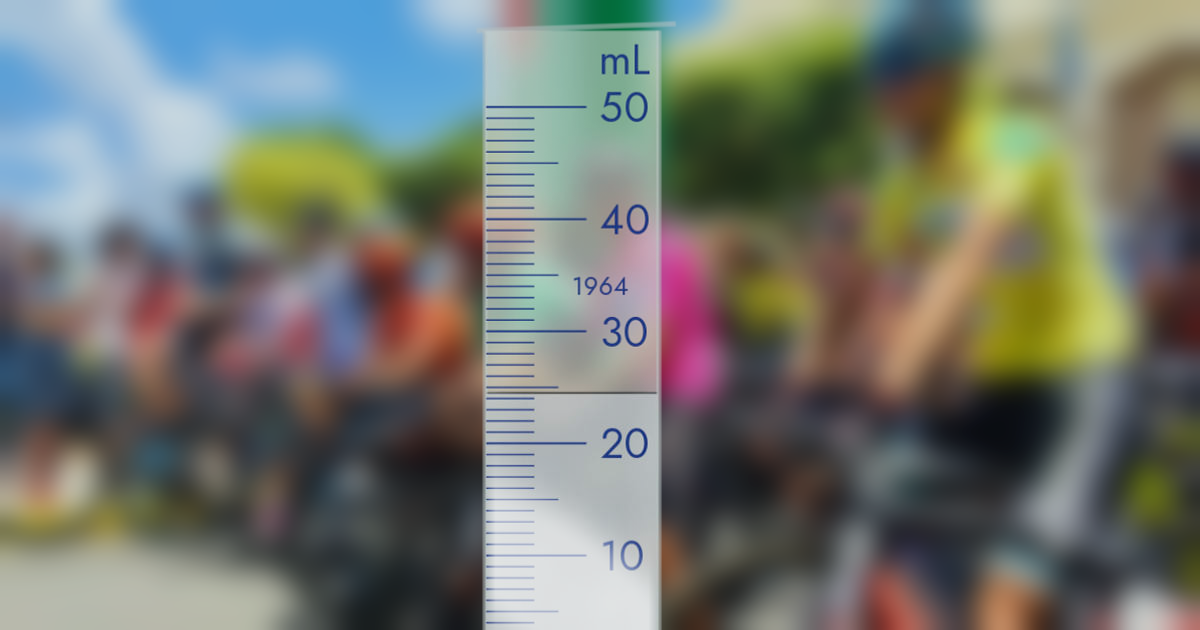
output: 24.5 mL
